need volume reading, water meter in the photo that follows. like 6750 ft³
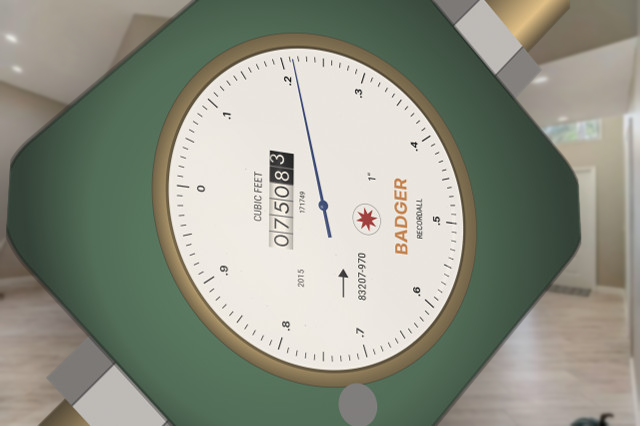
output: 75083.21 ft³
